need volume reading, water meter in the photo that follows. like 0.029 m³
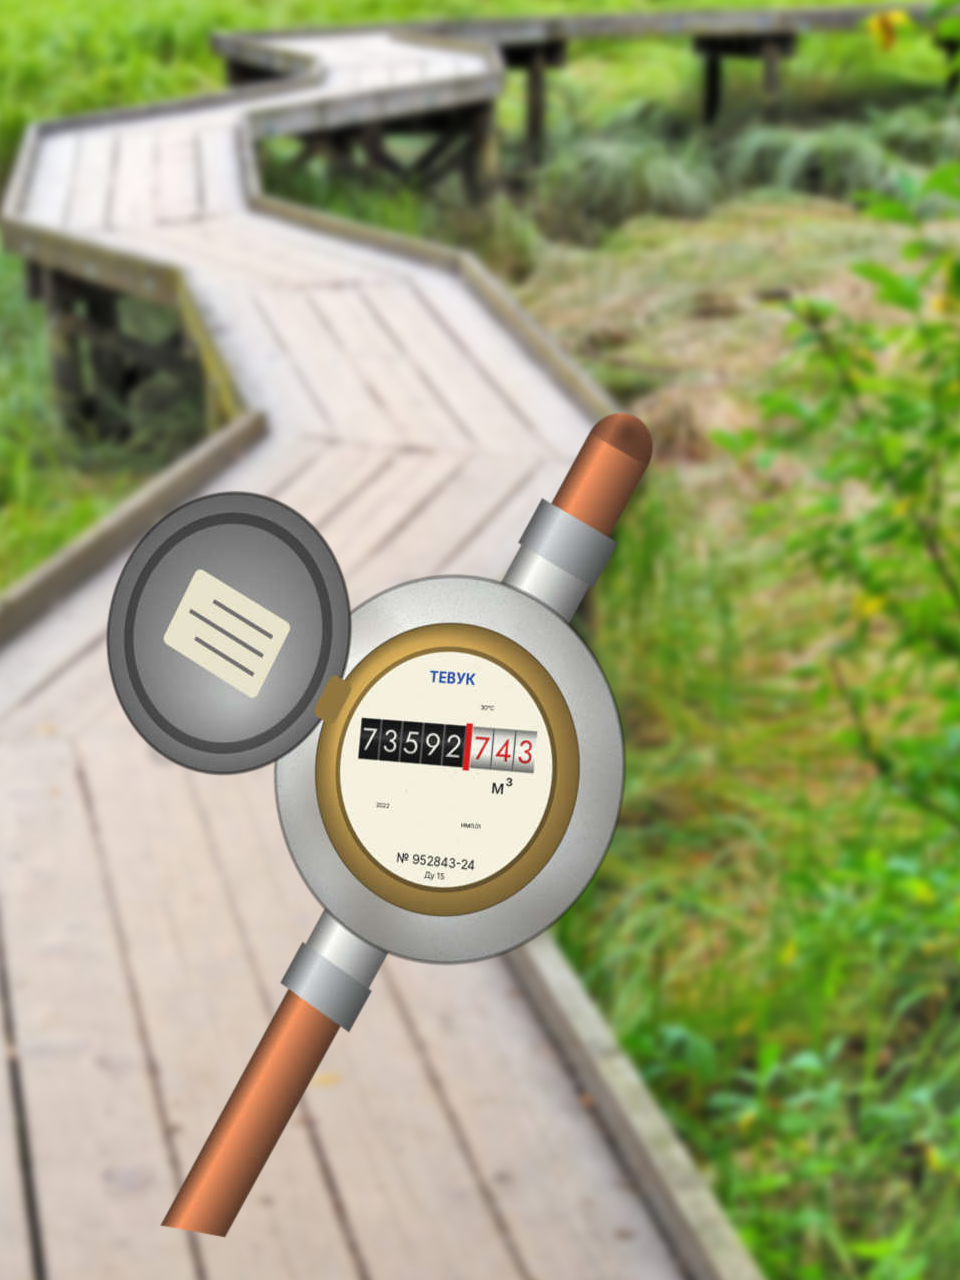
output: 73592.743 m³
